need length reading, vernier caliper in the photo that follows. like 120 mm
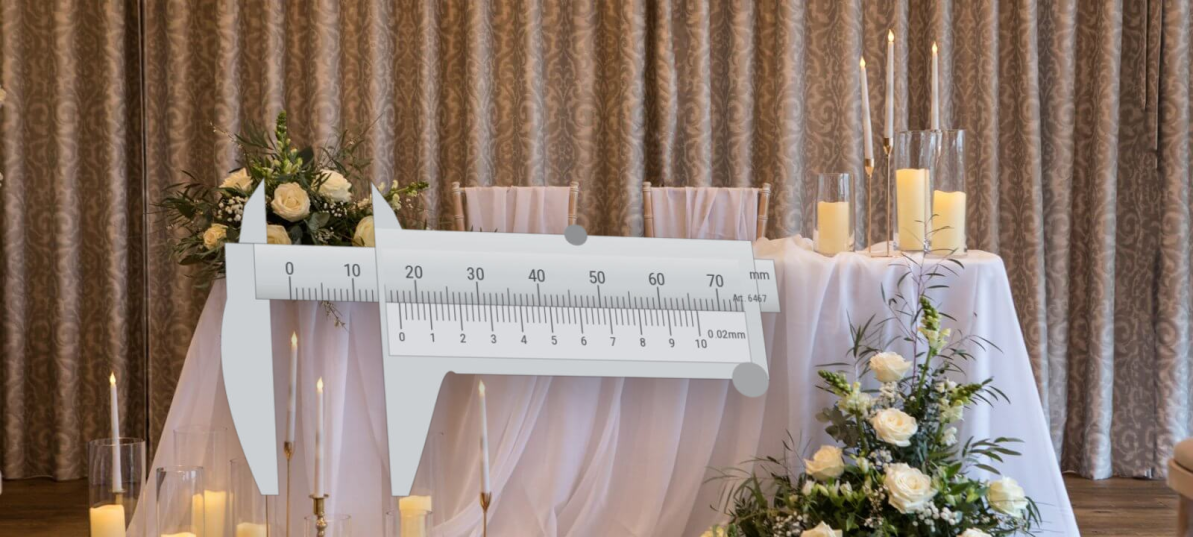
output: 17.2 mm
